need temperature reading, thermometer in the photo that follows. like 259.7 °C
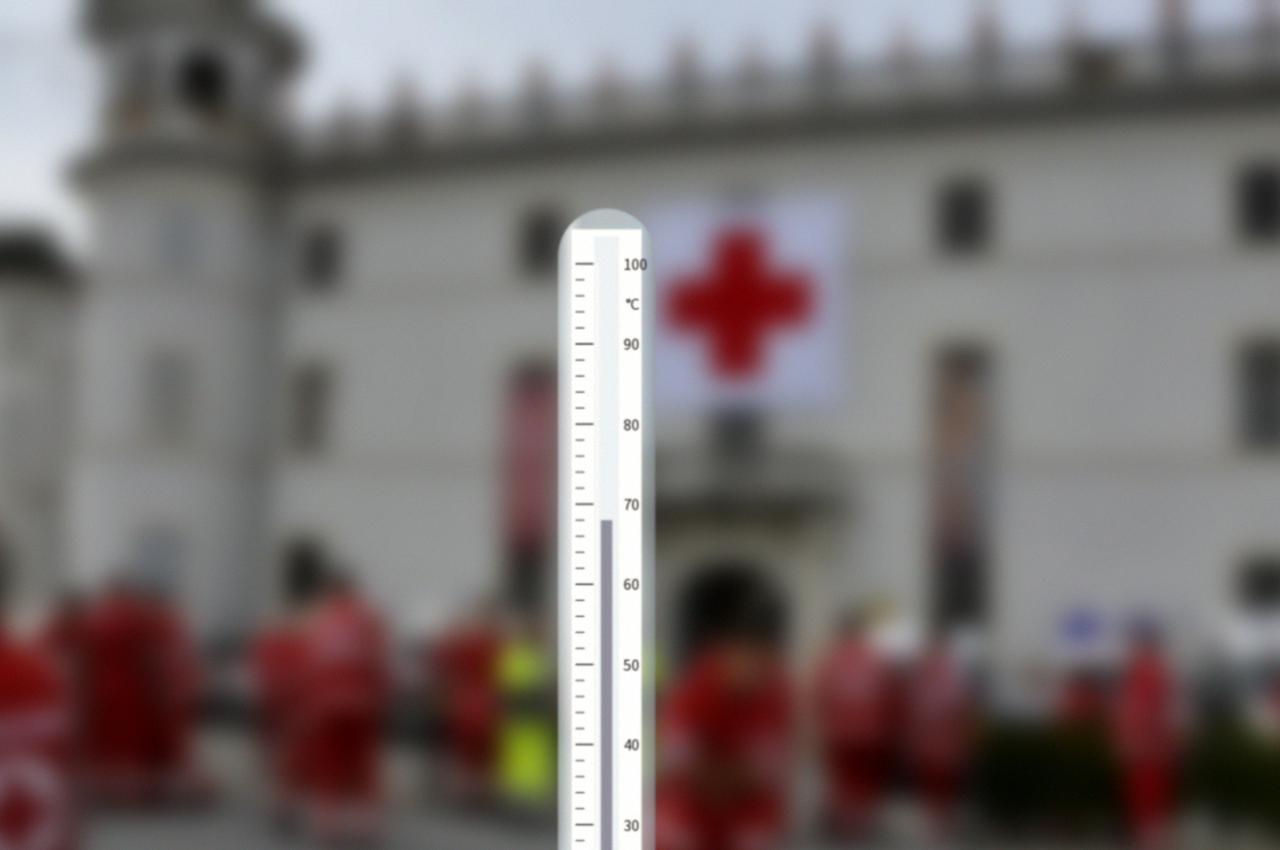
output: 68 °C
